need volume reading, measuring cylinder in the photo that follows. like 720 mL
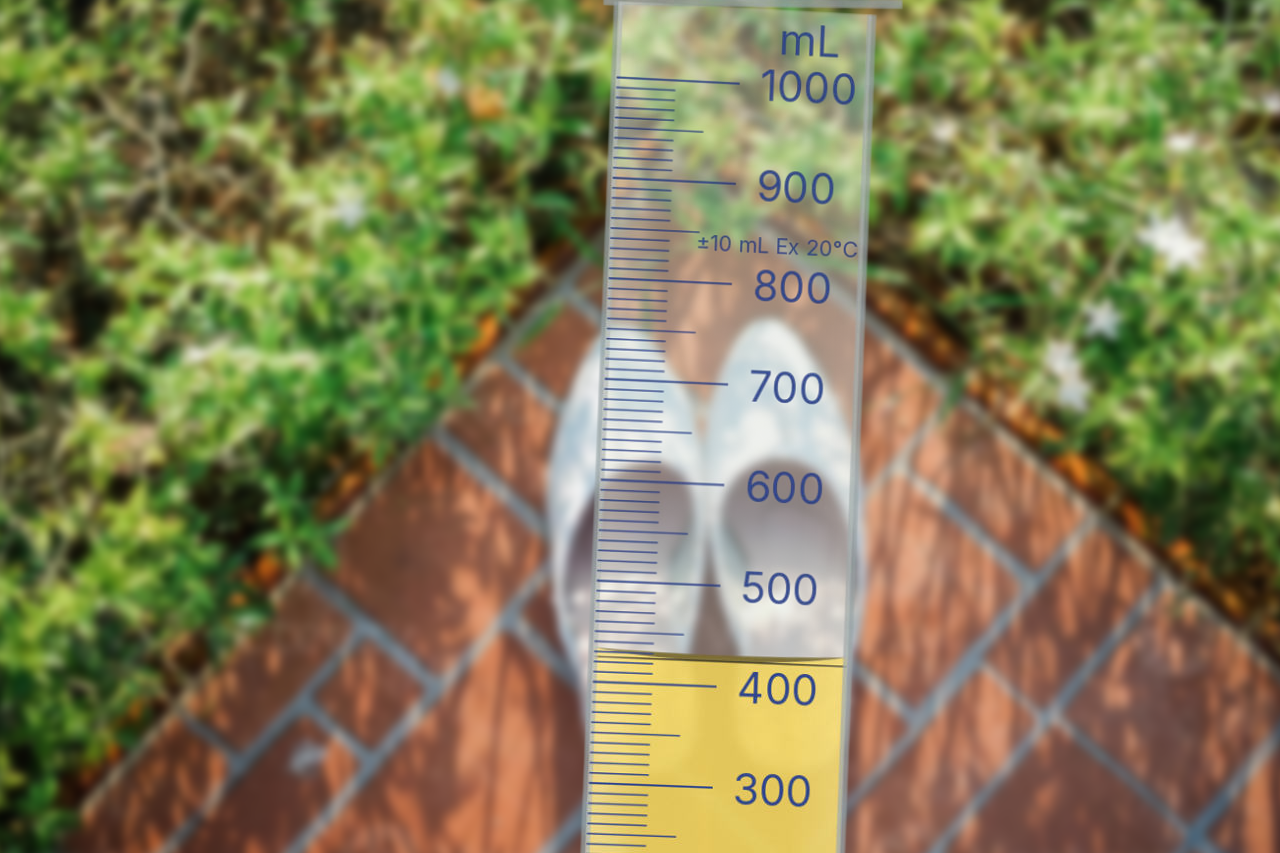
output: 425 mL
